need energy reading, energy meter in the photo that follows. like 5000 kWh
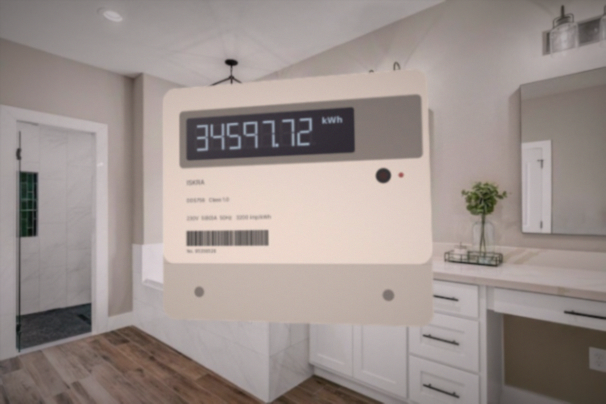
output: 34597.72 kWh
